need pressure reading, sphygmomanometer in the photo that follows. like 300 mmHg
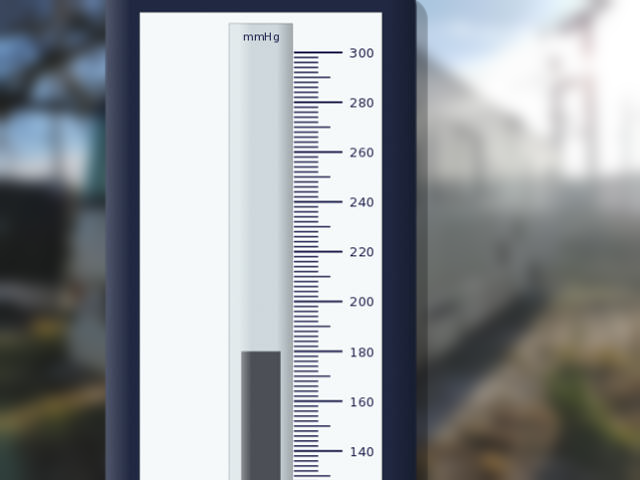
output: 180 mmHg
